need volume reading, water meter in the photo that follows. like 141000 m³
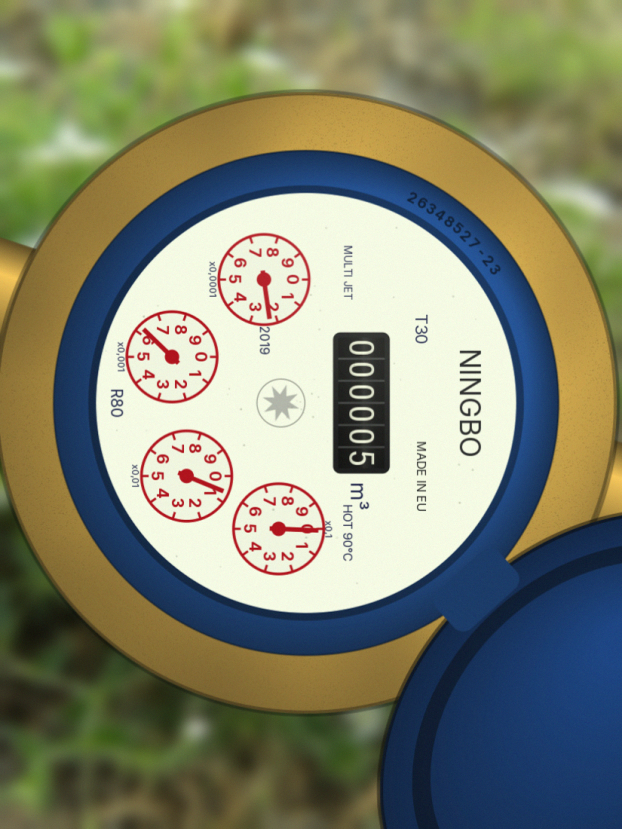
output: 5.0062 m³
